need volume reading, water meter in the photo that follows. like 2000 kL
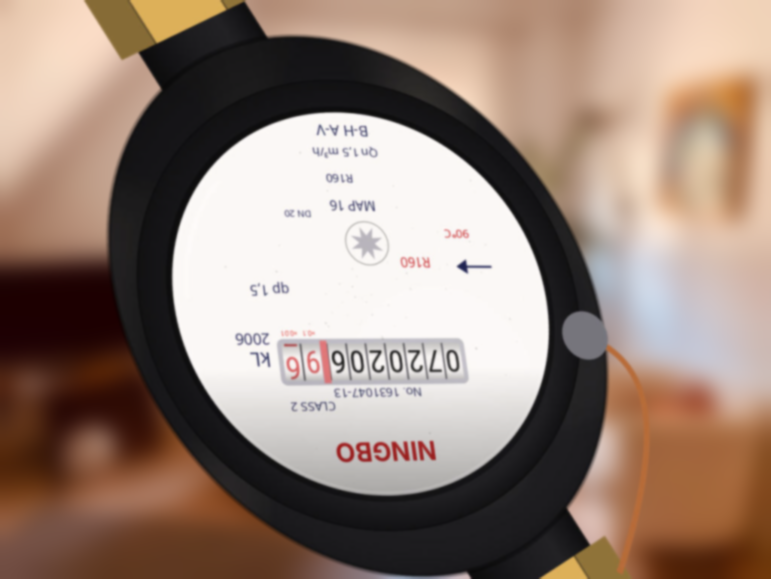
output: 720206.96 kL
